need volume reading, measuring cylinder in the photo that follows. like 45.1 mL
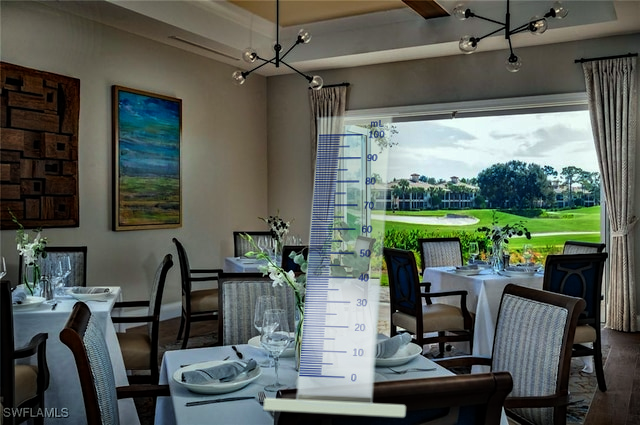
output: 40 mL
